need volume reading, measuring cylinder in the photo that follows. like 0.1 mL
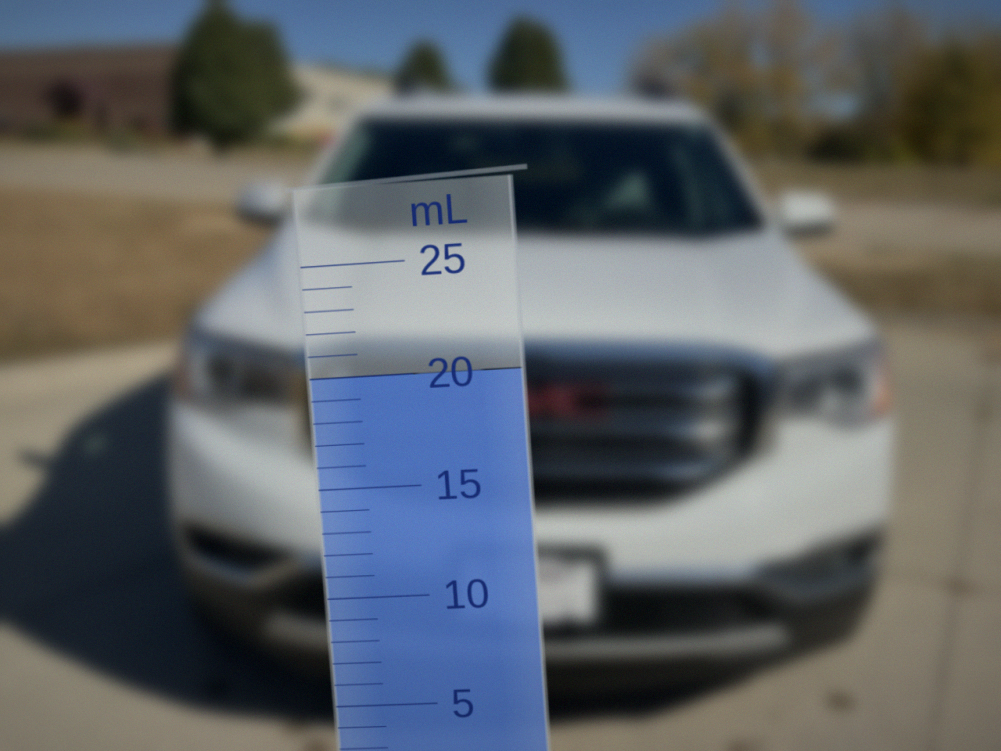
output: 20 mL
